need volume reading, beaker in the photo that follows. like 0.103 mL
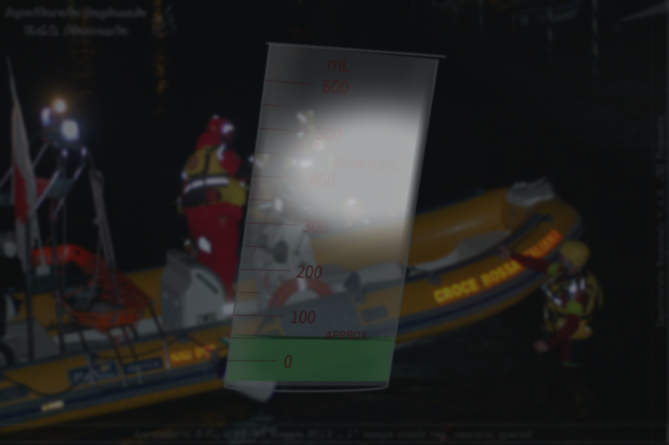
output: 50 mL
